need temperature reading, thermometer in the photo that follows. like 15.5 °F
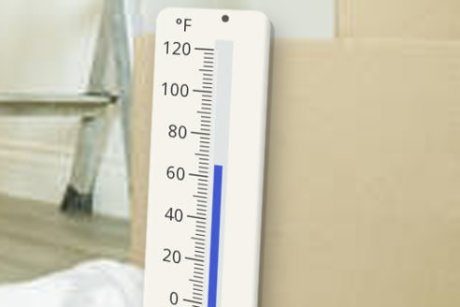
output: 66 °F
